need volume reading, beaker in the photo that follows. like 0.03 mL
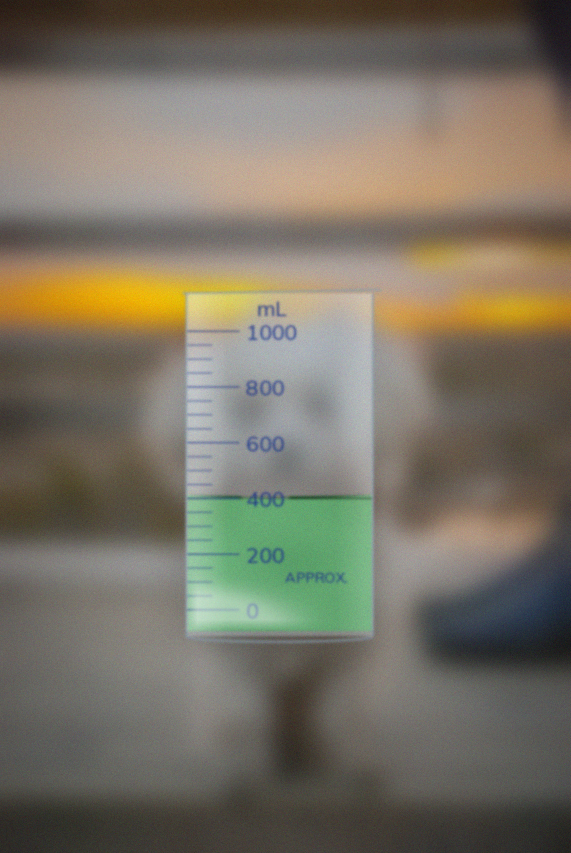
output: 400 mL
